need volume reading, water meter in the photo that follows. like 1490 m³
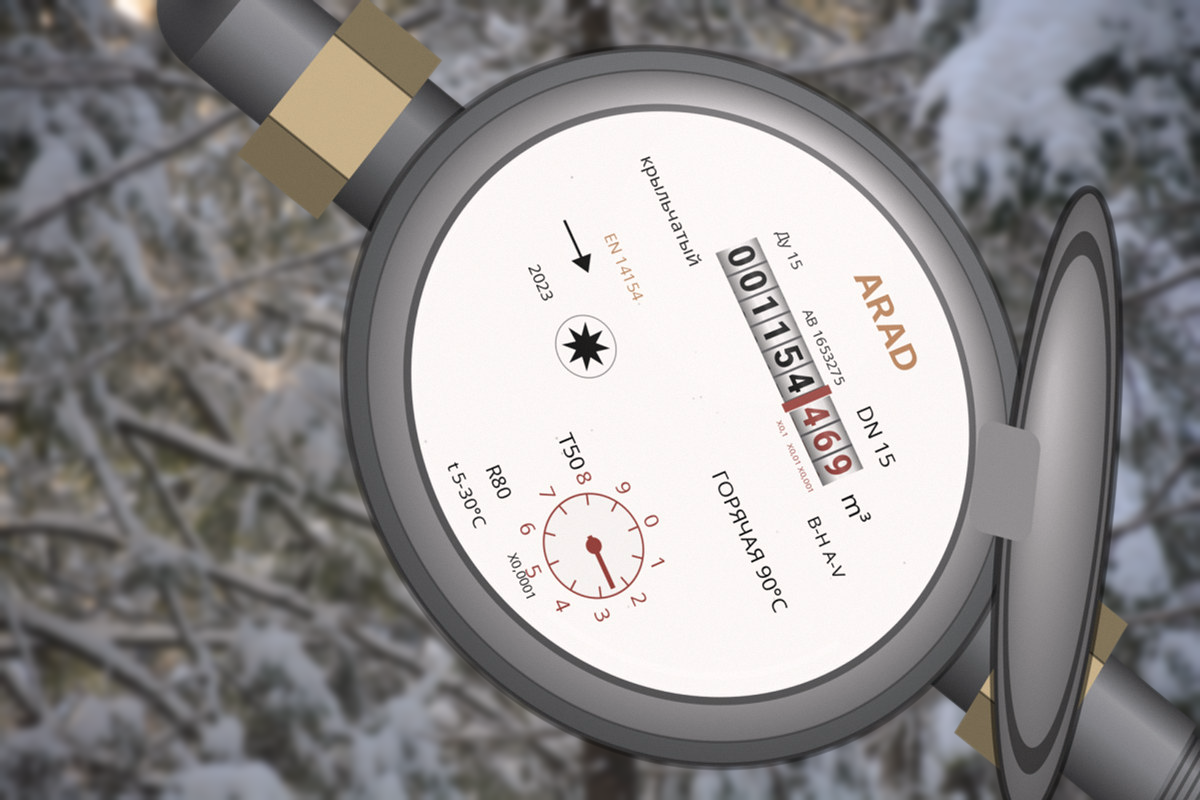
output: 1154.4692 m³
